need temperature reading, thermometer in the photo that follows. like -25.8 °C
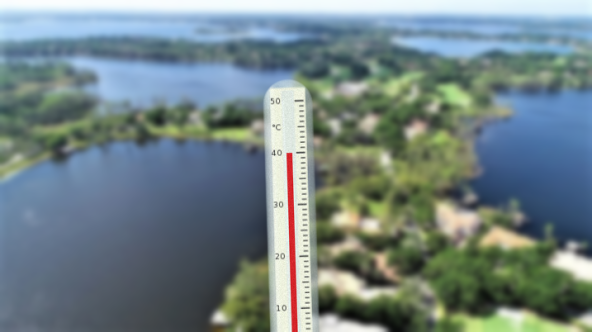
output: 40 °C
